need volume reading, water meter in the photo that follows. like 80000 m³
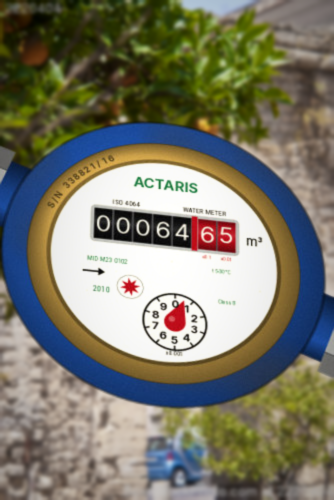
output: 64.650 m³
